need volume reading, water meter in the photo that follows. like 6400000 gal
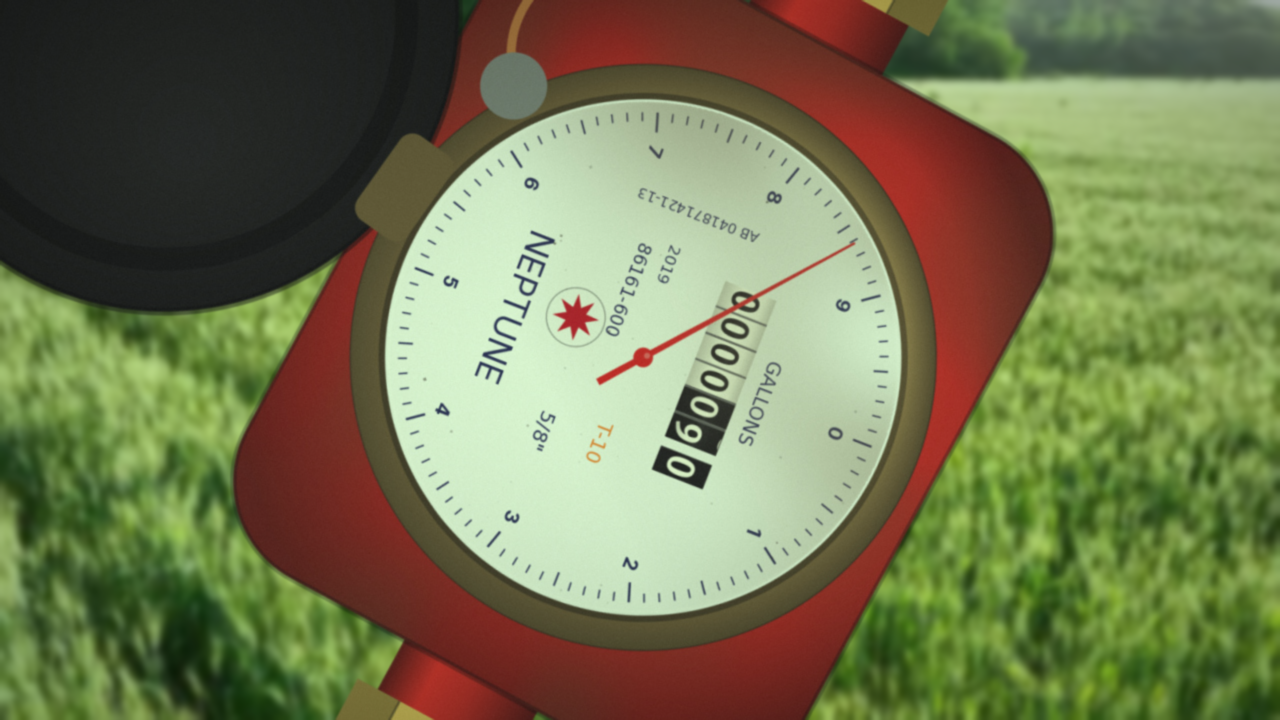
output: 88.6 gal
